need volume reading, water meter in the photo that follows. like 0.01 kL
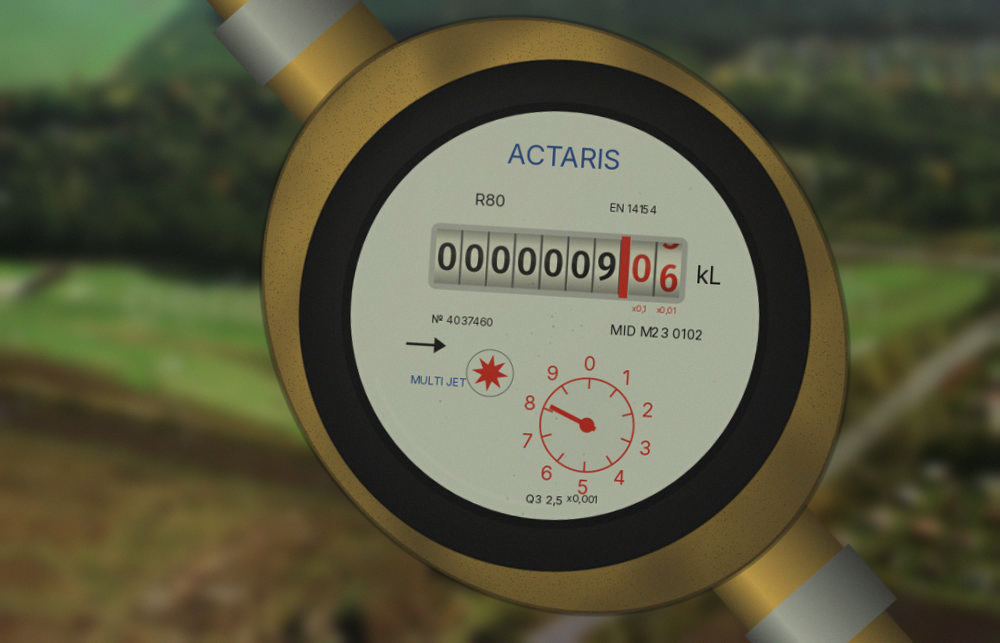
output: 9.058 kL
